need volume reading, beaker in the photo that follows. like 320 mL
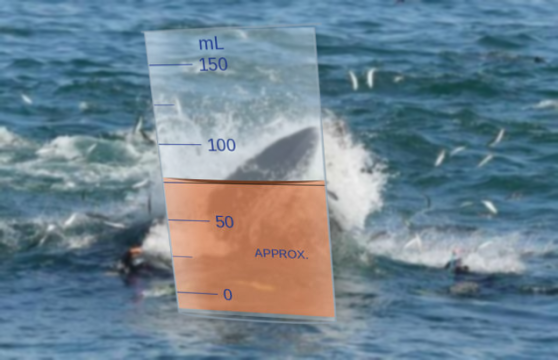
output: 75 mL
